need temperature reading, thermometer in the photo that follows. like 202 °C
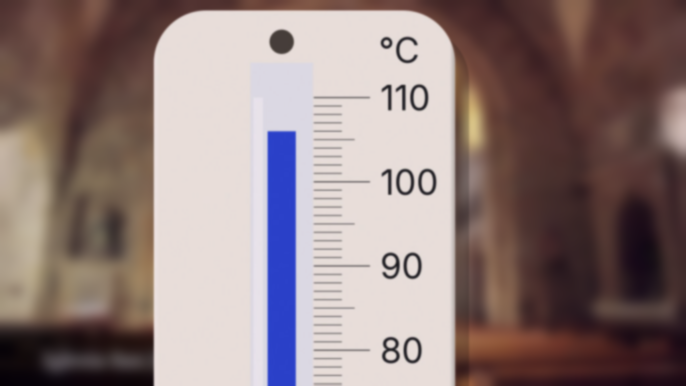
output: 106 °C
